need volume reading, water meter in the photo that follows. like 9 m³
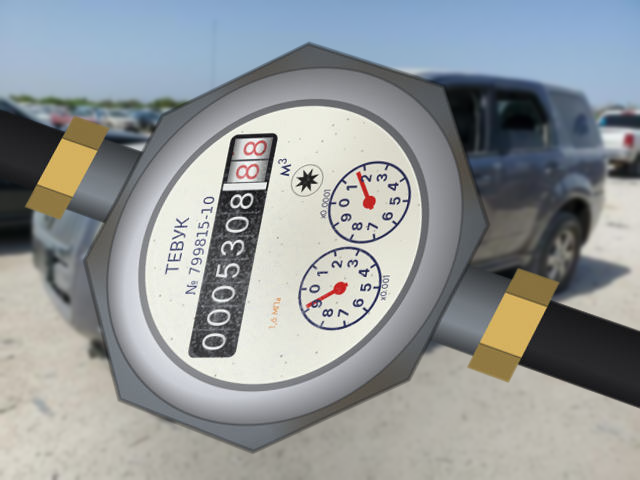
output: 5308.8791 m³
